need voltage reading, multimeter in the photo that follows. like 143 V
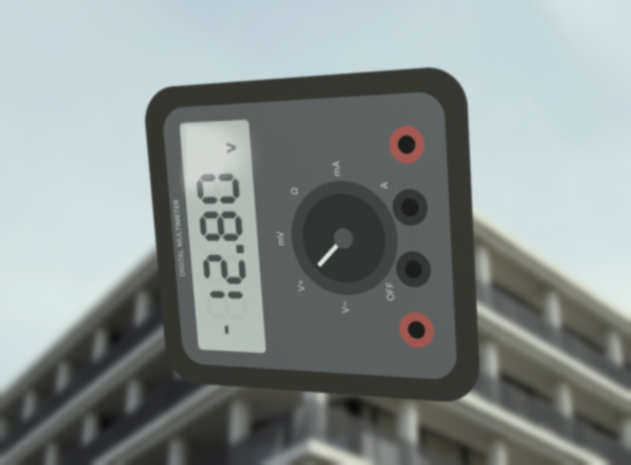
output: -12.80 V
